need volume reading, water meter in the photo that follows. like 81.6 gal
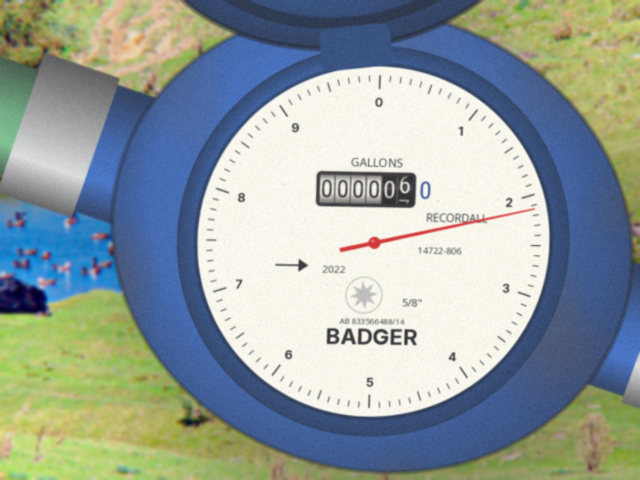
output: 62.1 gal
